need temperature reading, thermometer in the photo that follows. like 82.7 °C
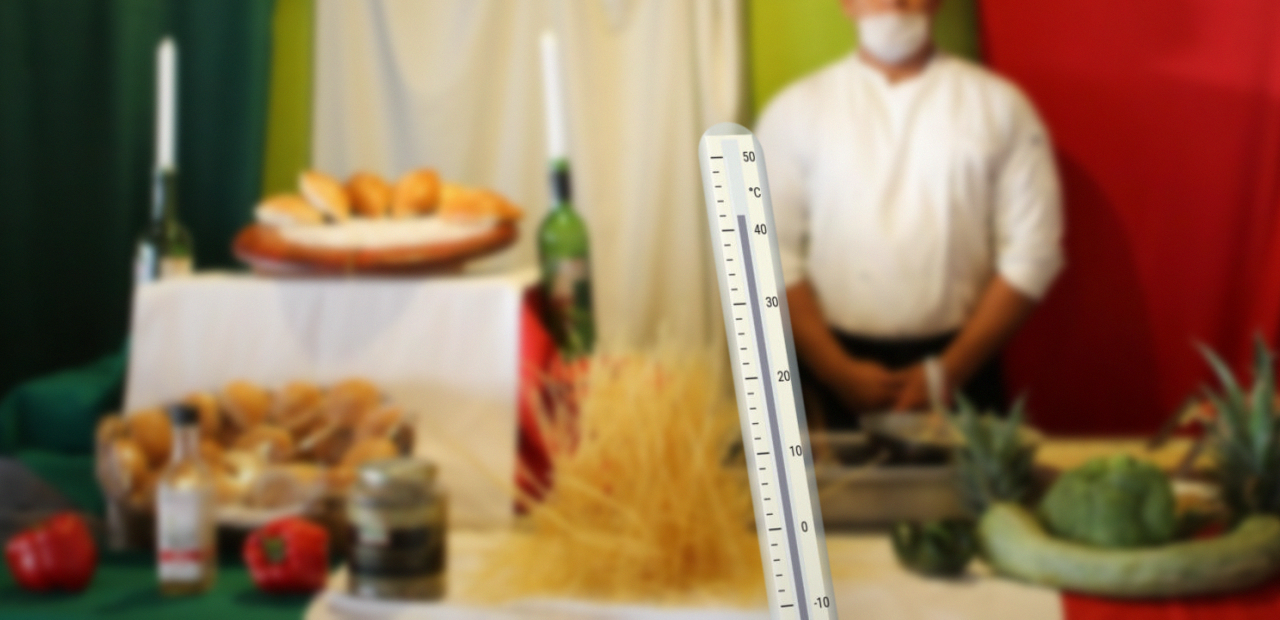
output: 42 °C
